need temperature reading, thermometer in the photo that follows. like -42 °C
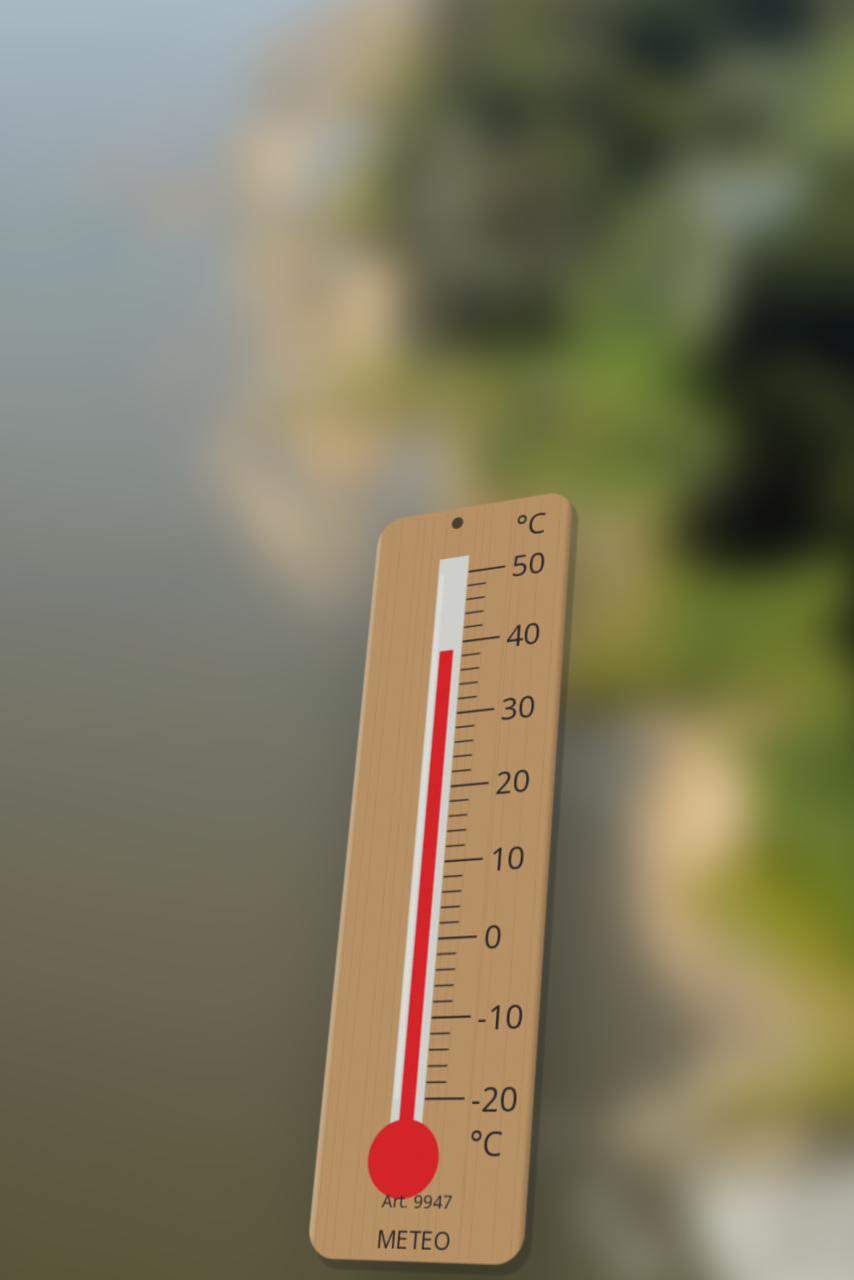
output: 39 °C
